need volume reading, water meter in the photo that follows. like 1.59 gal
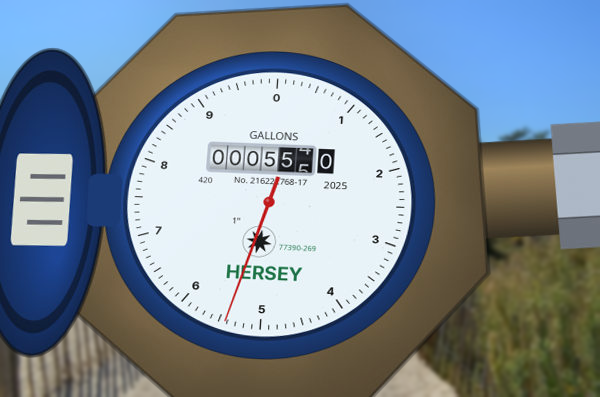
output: 5545.4 gal
